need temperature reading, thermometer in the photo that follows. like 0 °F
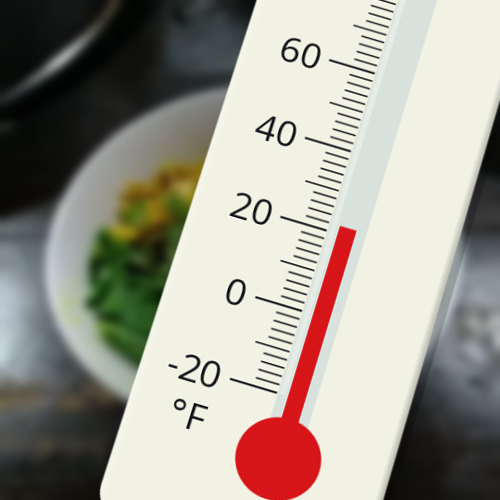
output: 22 °F
